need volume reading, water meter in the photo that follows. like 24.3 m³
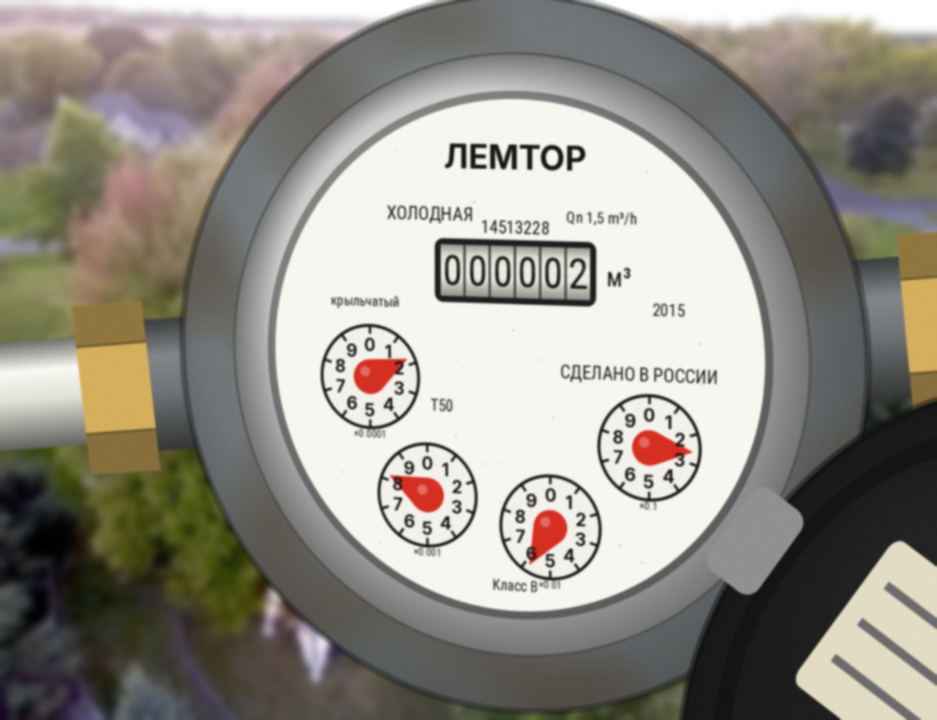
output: 2.2581 m³
